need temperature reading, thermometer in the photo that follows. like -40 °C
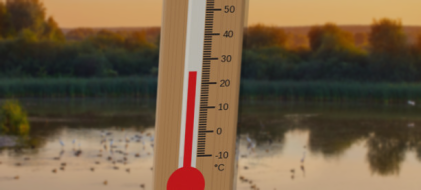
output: 25 °C
